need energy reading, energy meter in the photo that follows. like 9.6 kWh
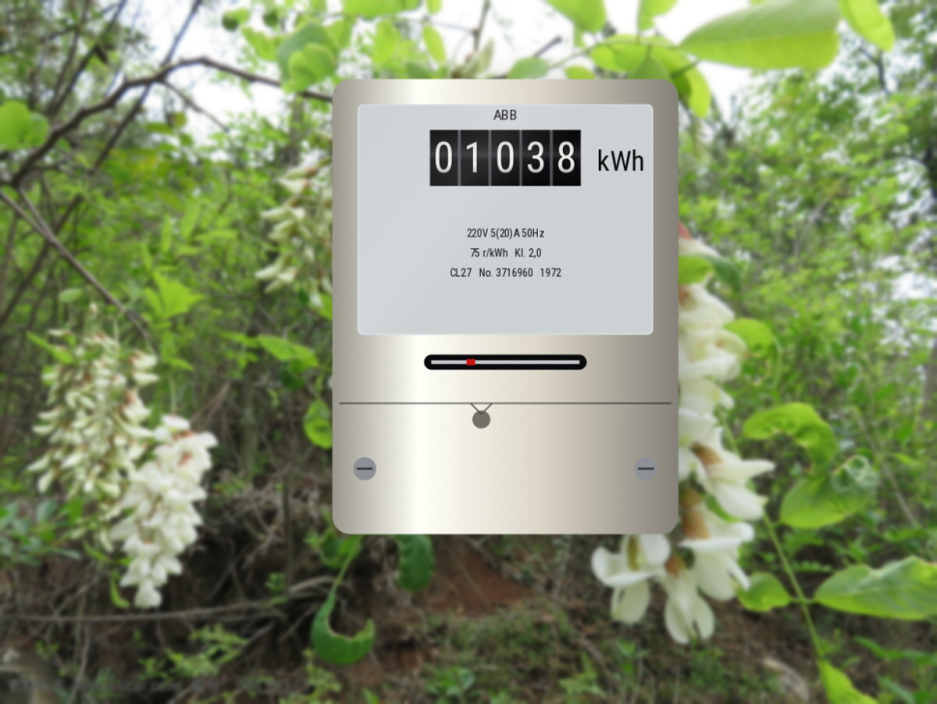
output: 1038 kWh
